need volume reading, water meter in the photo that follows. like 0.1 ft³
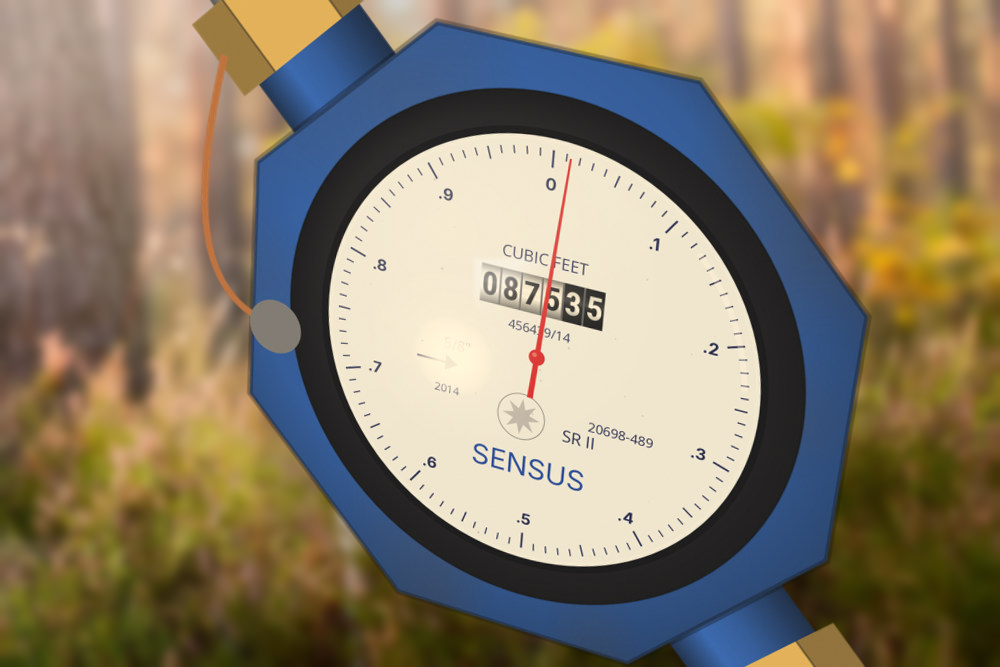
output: 87535.01 ft³
